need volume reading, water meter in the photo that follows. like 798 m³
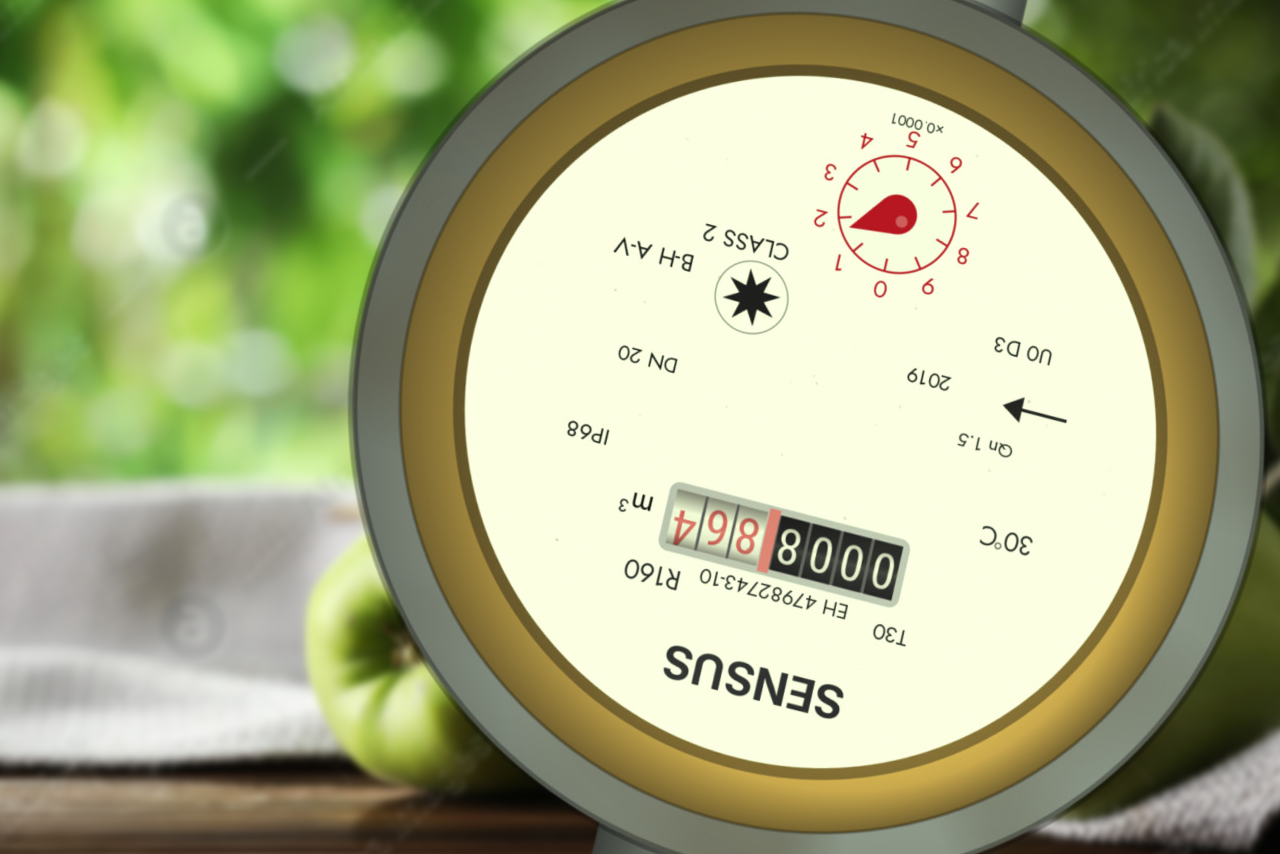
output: 8.8641 m³
